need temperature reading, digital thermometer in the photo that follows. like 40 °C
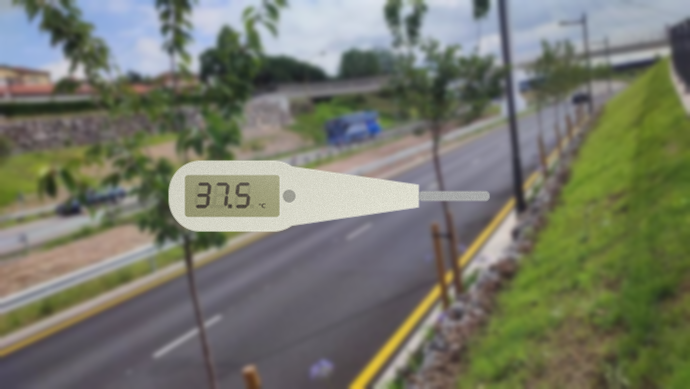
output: 37.5 °C
